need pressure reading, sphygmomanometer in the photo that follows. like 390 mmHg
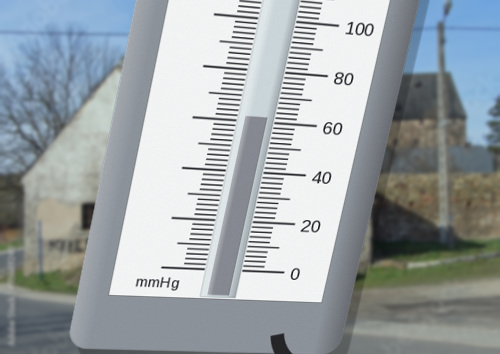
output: 62 mmHg
